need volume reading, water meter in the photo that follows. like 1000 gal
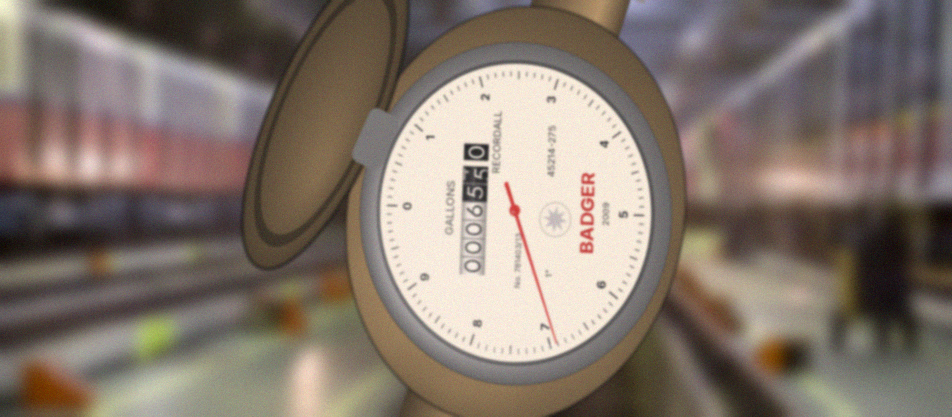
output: 6546.9 gal
